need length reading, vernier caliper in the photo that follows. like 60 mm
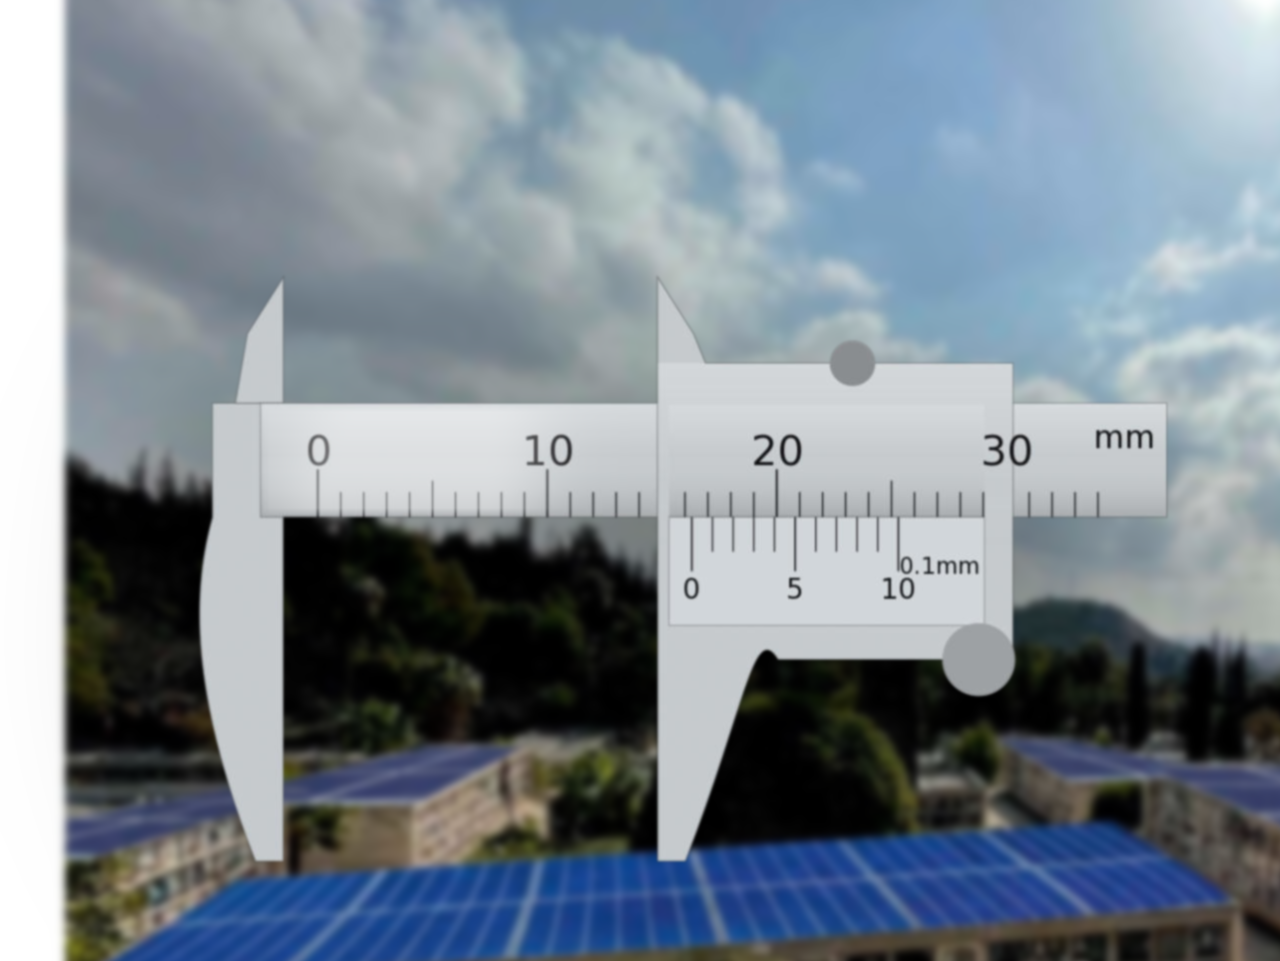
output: 16.3 mm
